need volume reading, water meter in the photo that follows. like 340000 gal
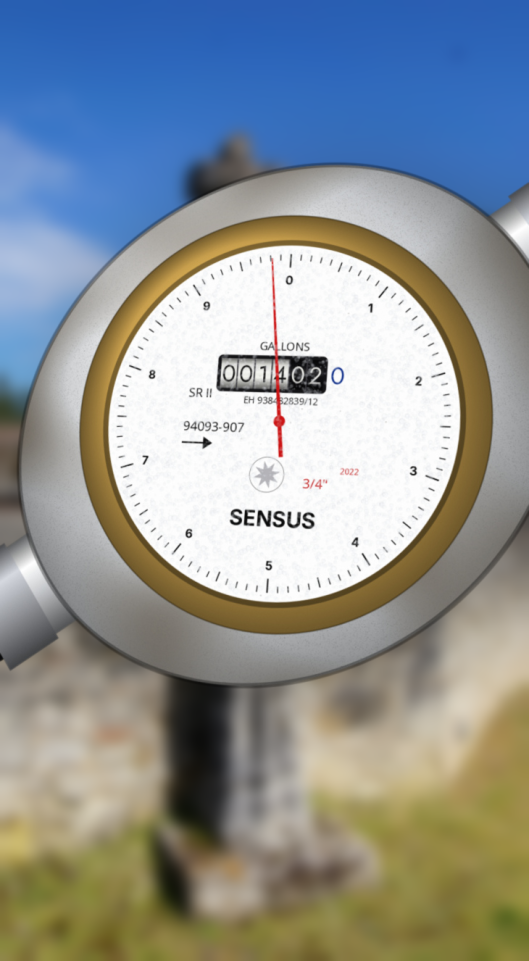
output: 14019.8 gal
